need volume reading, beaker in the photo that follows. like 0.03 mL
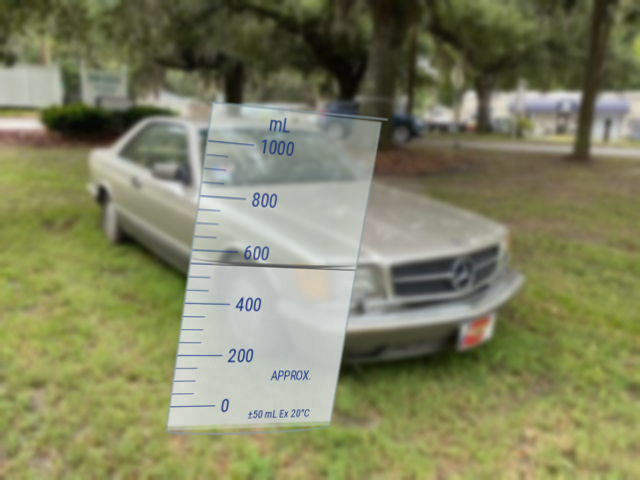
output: 550 mL
